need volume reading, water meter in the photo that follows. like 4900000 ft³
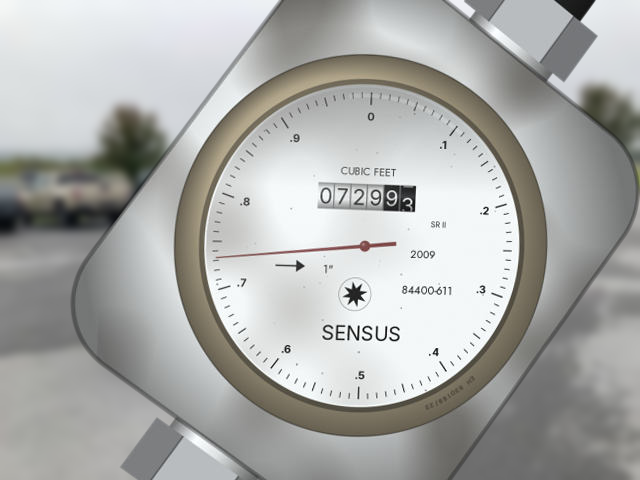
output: 72992.73 ft³
